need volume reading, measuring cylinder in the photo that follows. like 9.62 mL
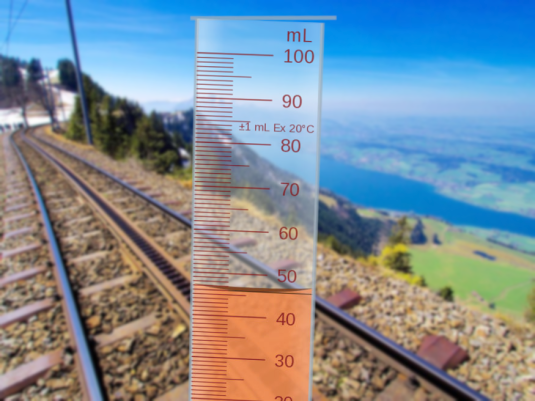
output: 46 mL
